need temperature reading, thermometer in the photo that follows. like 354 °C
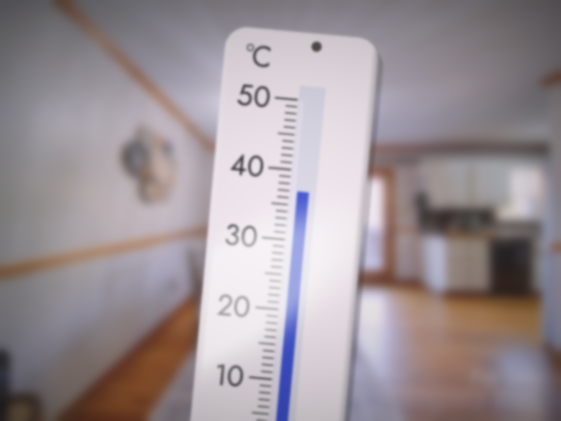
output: 37 °C
